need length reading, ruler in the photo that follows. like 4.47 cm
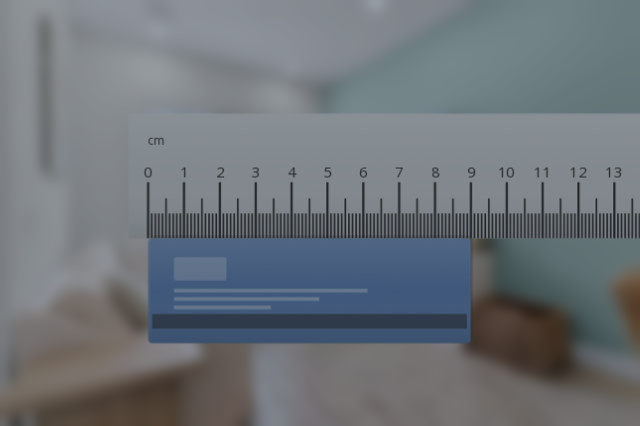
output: 9 cm
